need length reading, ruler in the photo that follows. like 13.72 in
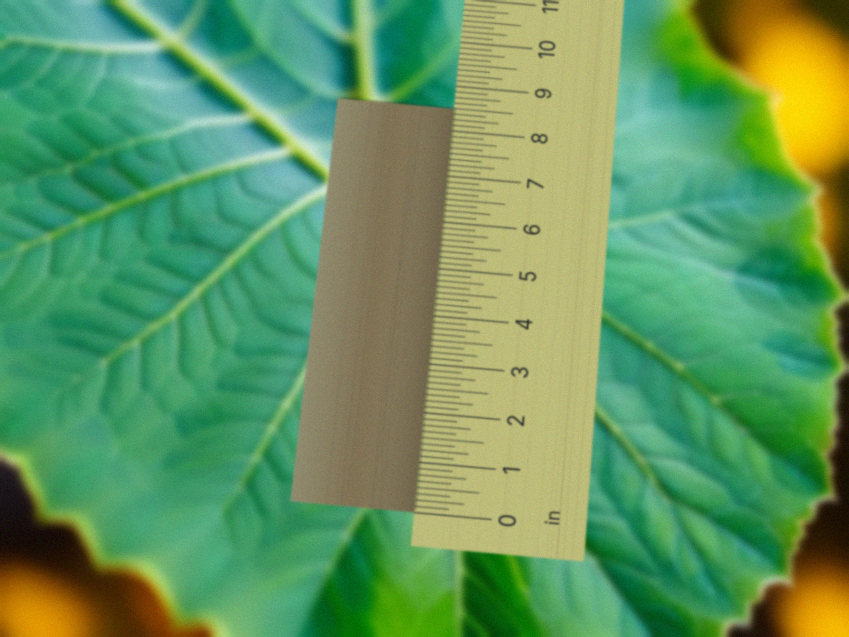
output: 8.5 in
